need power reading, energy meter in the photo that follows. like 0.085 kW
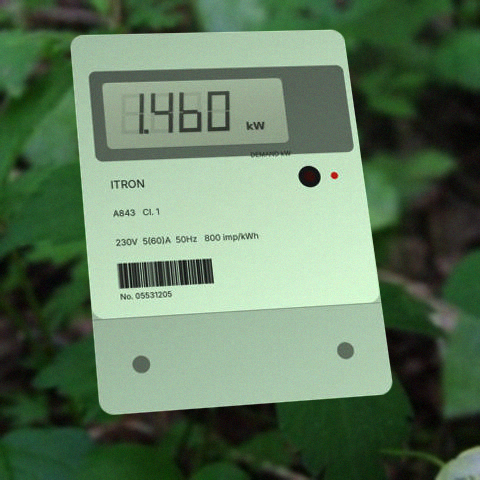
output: 1.460 kW
